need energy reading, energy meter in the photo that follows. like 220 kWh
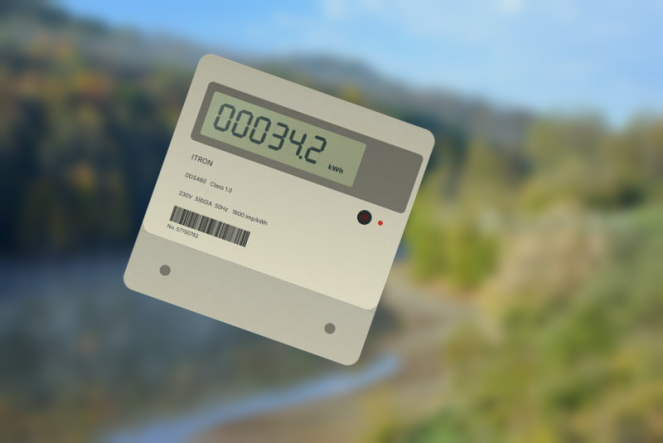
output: 34.2 kWh
